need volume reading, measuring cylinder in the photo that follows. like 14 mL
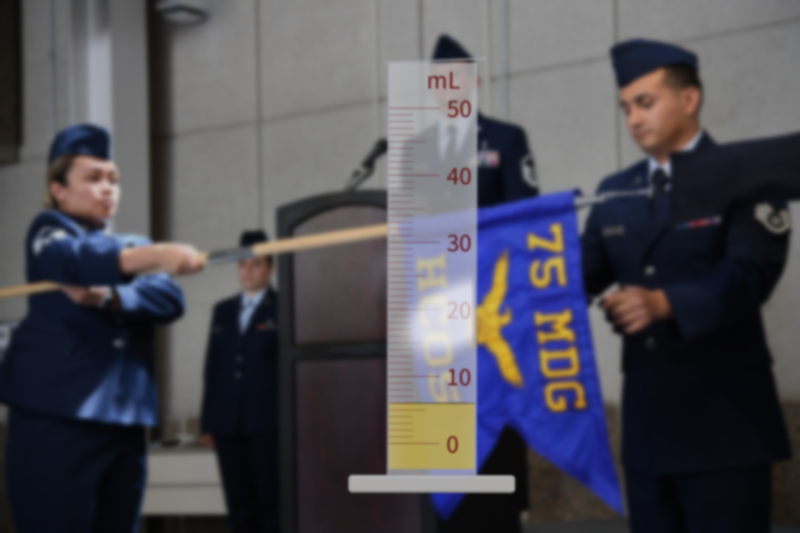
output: 6 mL
